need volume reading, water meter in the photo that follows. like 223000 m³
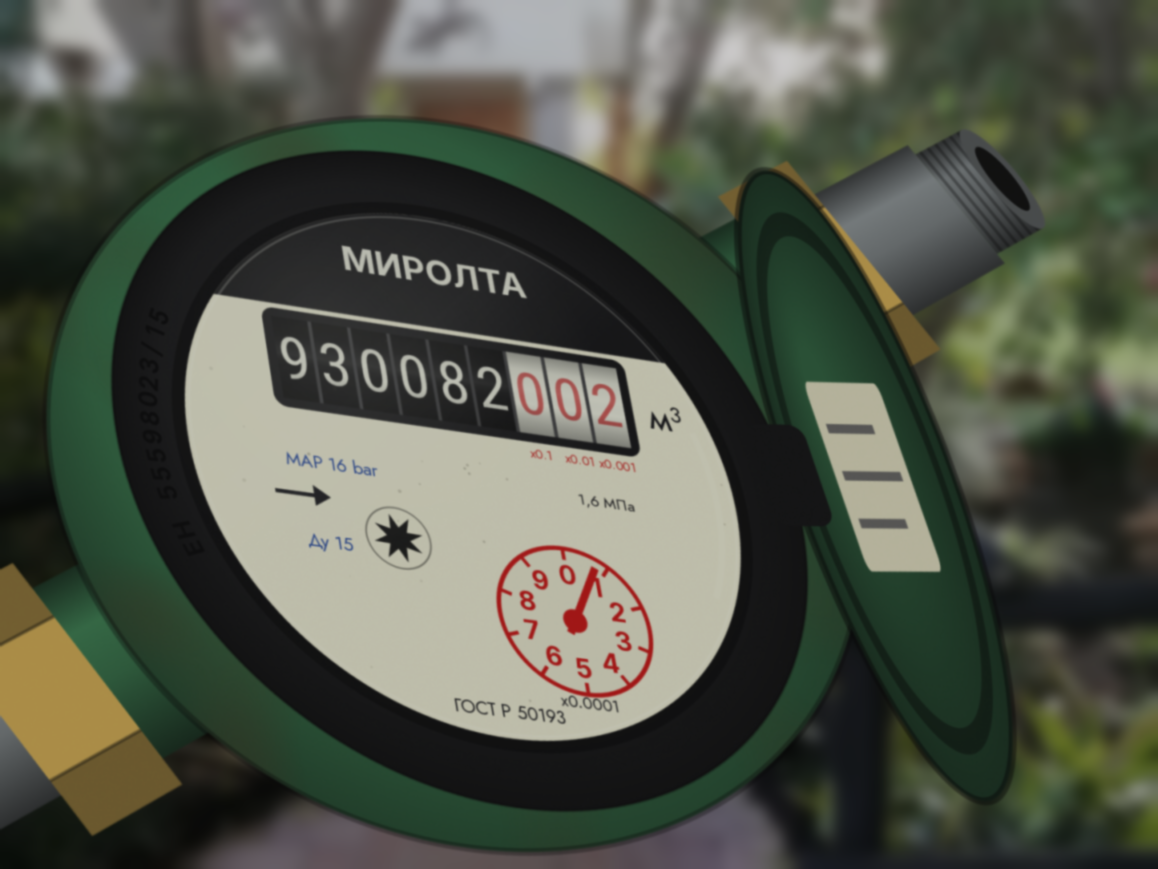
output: 930082.0020 m³
